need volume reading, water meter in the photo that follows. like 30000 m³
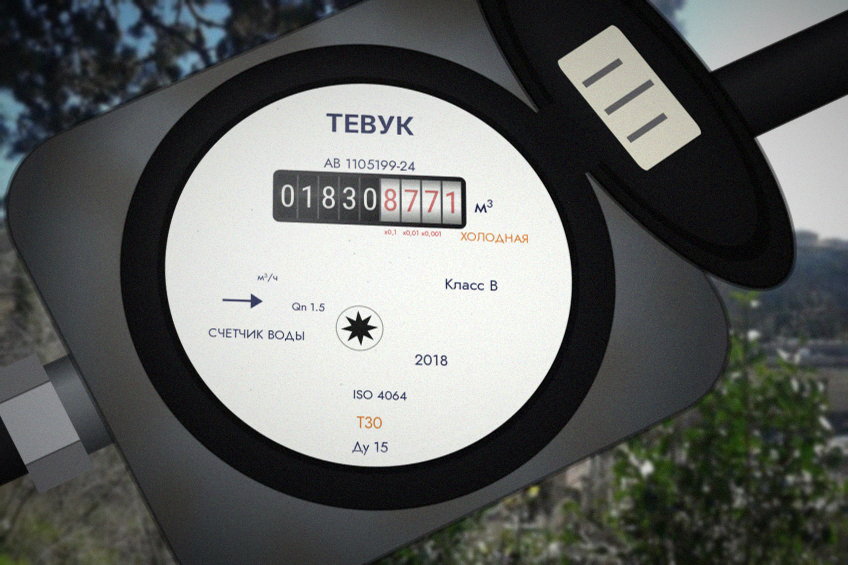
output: 1830.8771 m³
